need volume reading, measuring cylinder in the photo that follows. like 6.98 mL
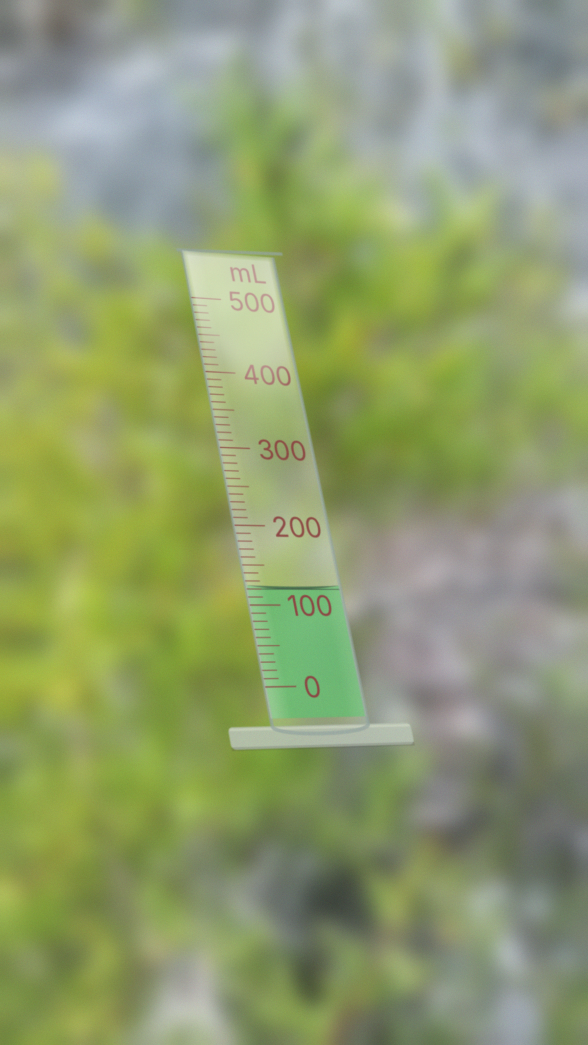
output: 120 mL
